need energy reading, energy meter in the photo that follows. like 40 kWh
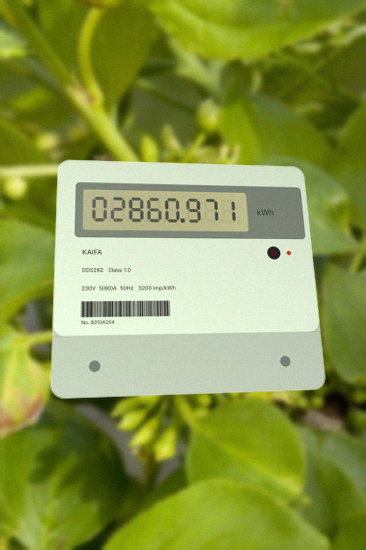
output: 2860.971 kWh
